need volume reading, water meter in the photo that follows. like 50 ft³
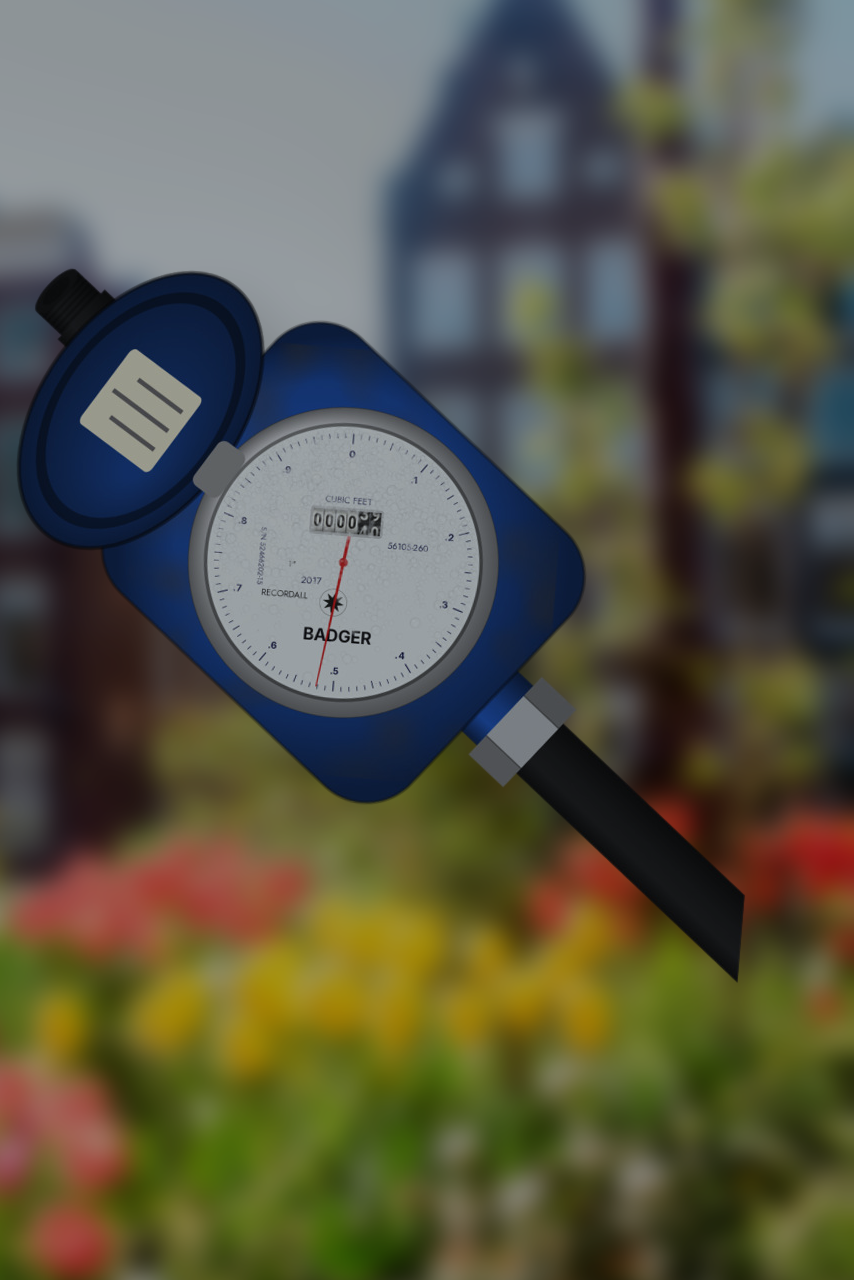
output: 39.52 ft³
